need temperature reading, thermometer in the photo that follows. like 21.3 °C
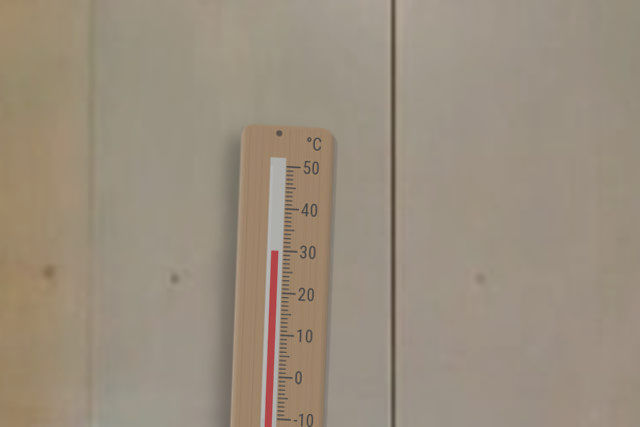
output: 30 °C
